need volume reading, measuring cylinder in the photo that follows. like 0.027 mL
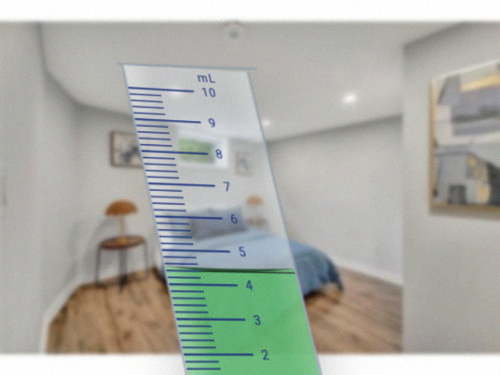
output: 4.4 mL
